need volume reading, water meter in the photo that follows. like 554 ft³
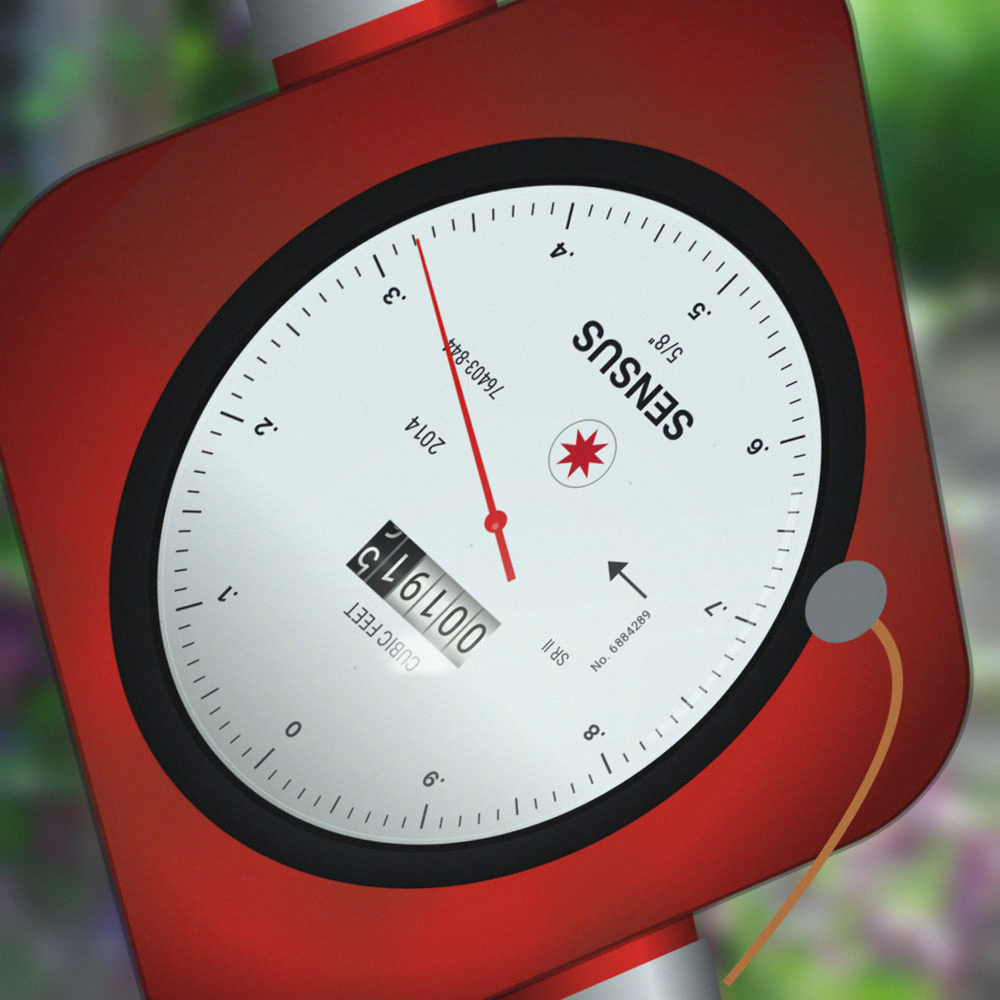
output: 1915.32 ft³
